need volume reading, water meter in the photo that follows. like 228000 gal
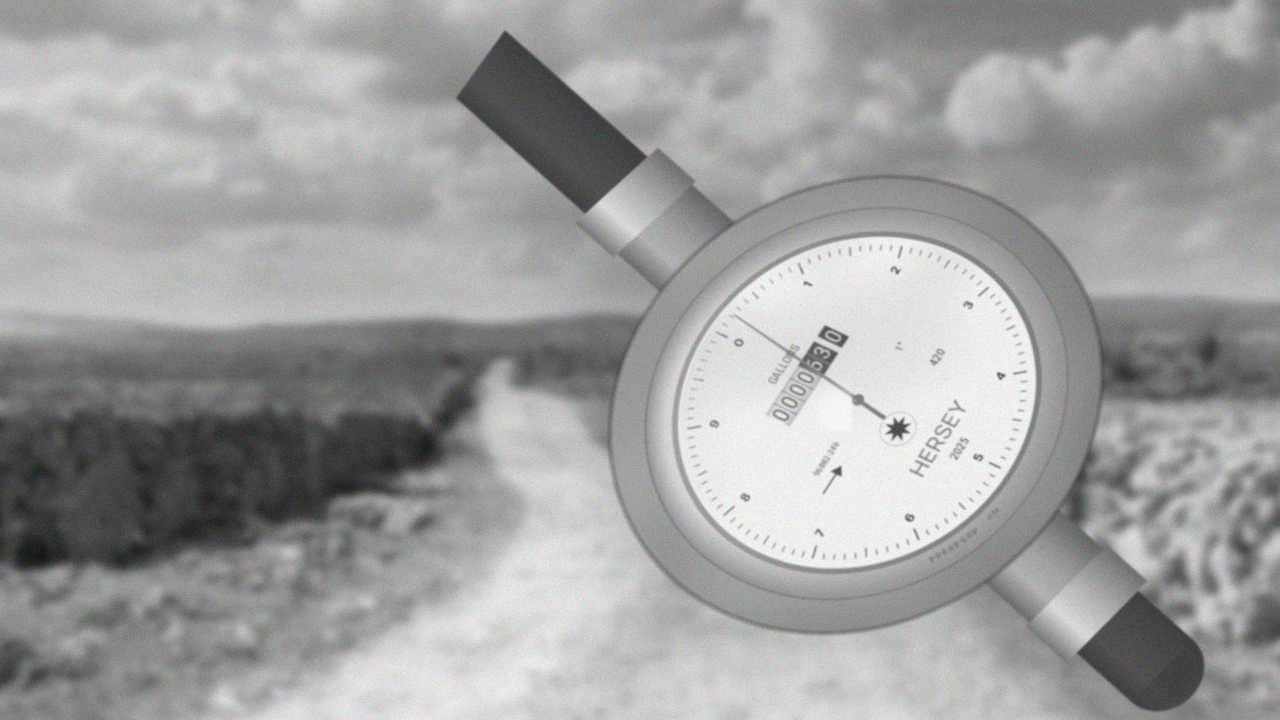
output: 630.2 gal
